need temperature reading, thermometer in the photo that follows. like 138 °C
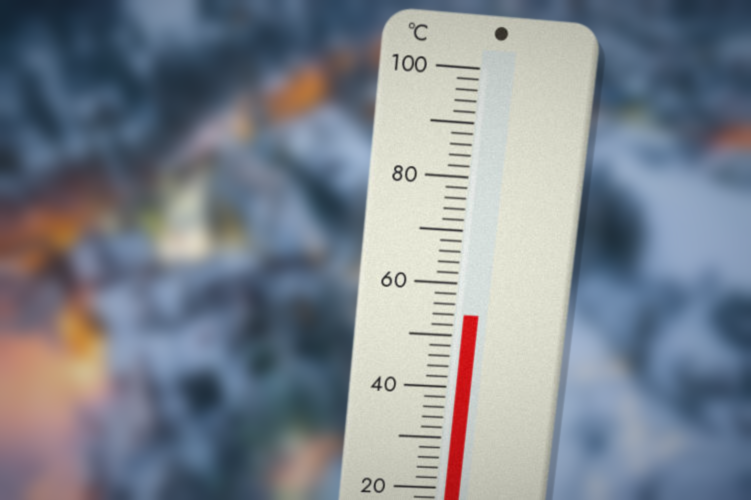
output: 54 °C
